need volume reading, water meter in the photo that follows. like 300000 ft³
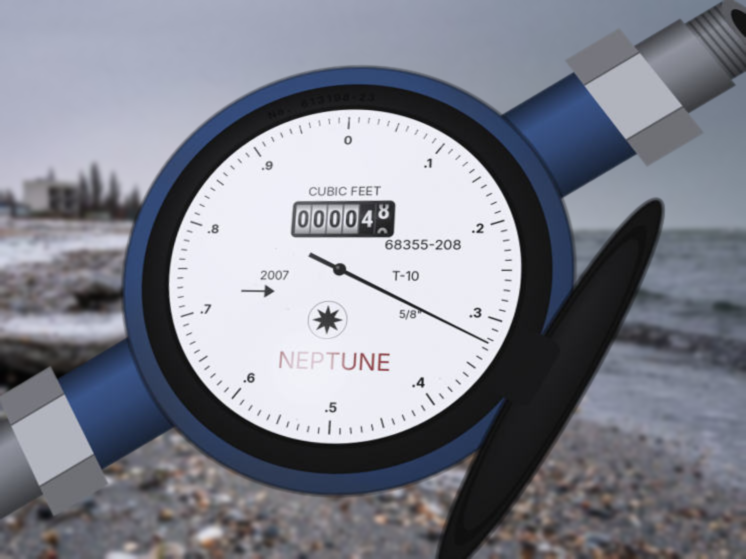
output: 48.32 ft³
